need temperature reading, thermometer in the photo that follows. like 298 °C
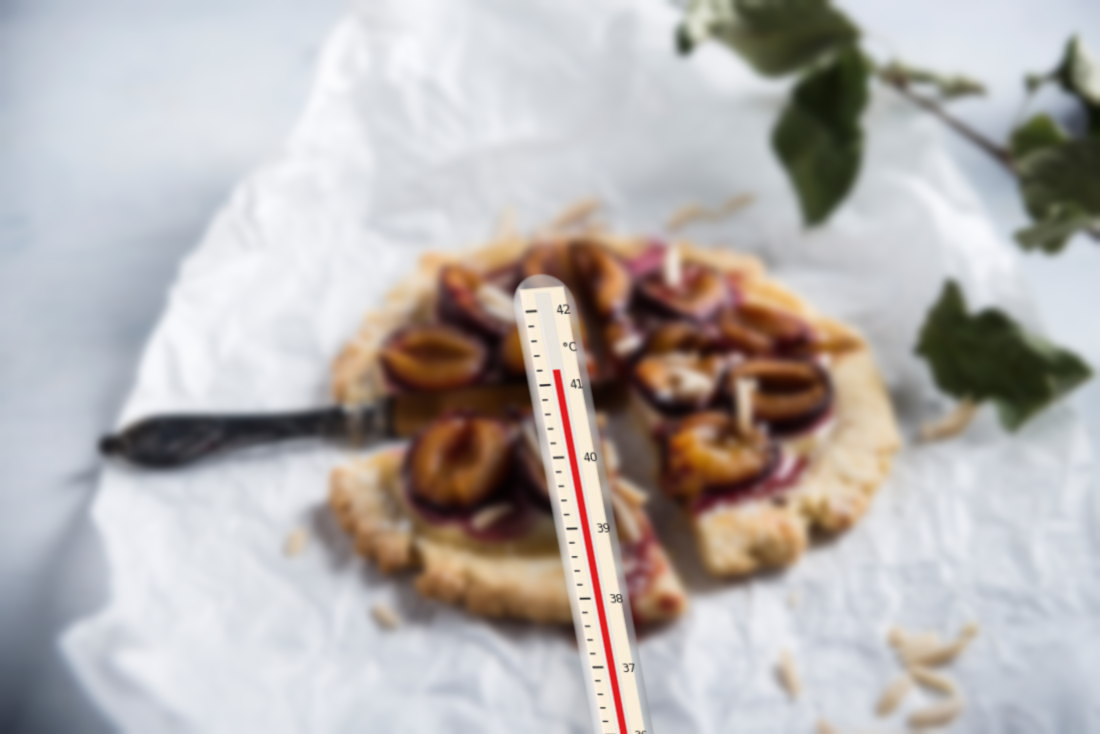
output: 41.2 °C
